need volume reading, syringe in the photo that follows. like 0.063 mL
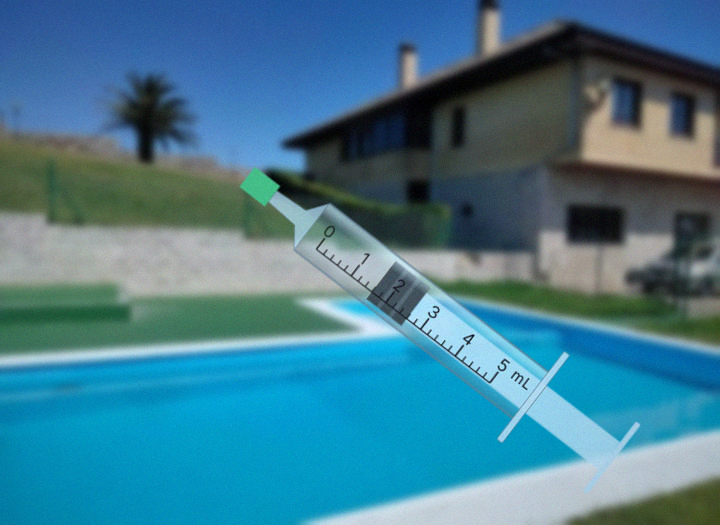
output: 1.6 mL
